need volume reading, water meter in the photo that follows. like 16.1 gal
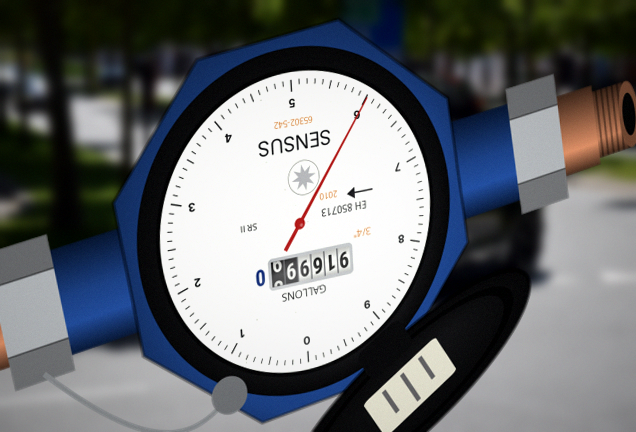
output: 9169986.0 gal
